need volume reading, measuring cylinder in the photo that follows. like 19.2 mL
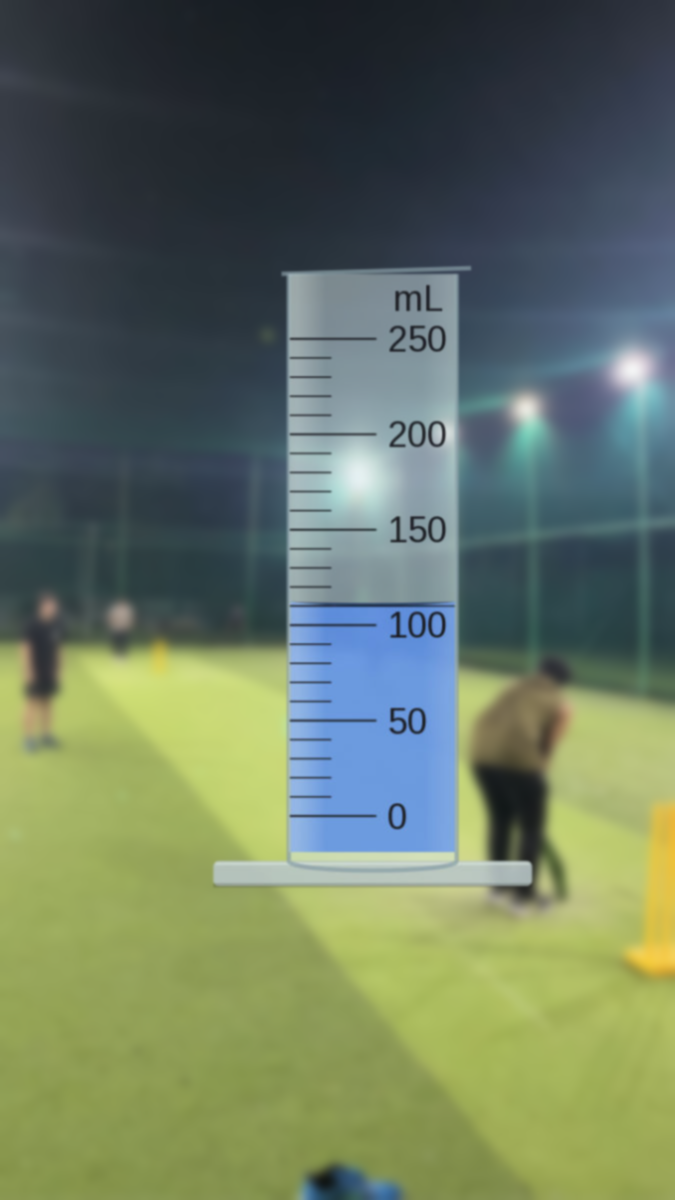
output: 110 mL
